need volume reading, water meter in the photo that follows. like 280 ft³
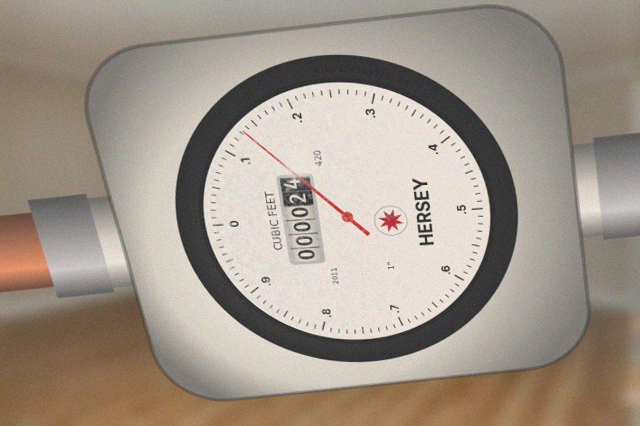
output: 24.13 ft³
